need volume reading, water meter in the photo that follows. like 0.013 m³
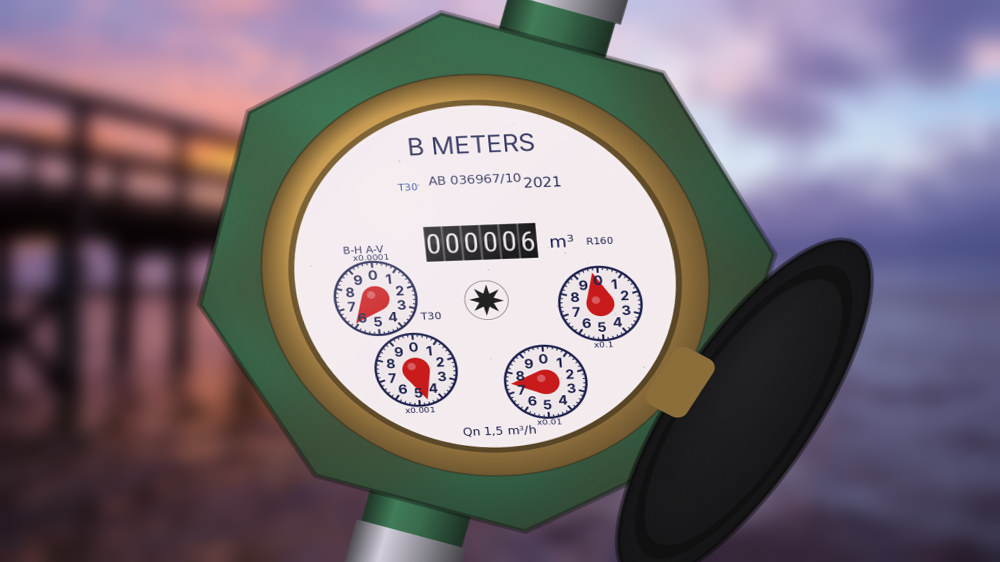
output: 5.9746 m³
